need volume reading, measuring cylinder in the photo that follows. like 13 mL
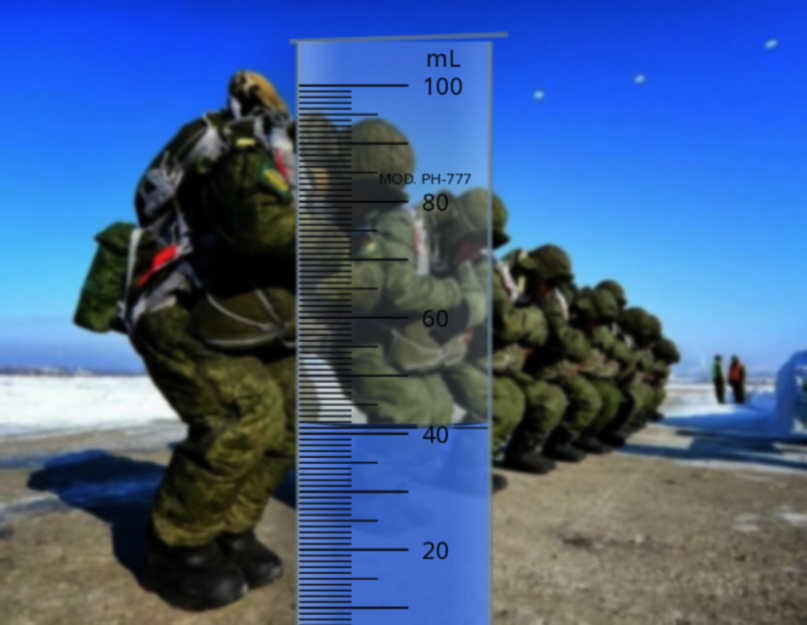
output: 41 mL
